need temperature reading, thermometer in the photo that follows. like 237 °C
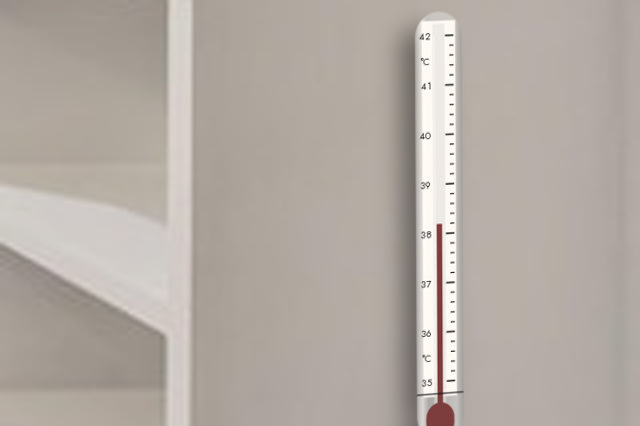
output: 38.2 °C
